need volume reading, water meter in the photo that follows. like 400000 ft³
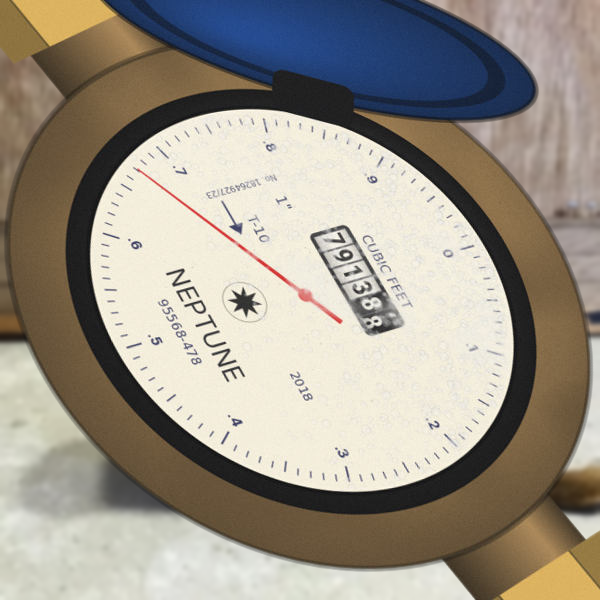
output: 791387.67 ft³
